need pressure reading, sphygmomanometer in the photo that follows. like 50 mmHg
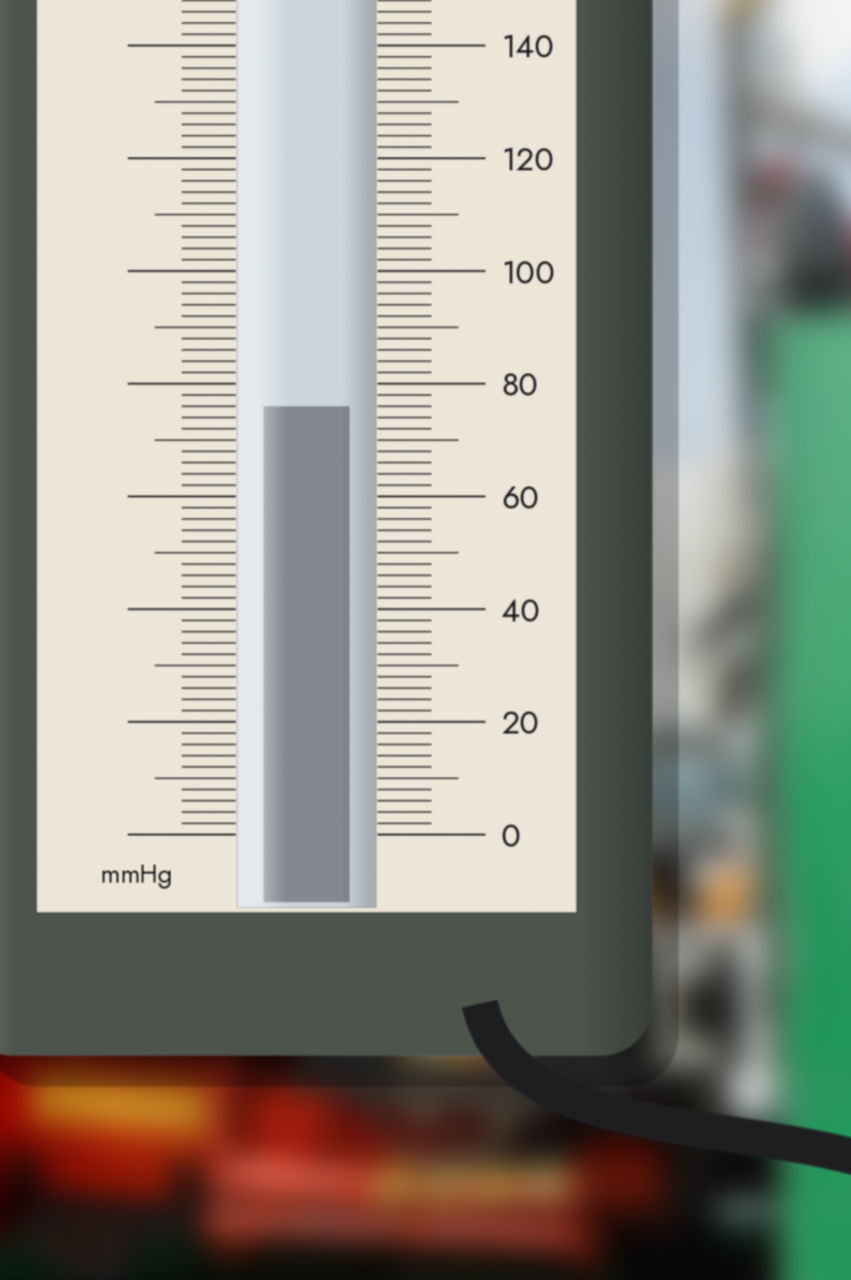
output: 76 mmHg
